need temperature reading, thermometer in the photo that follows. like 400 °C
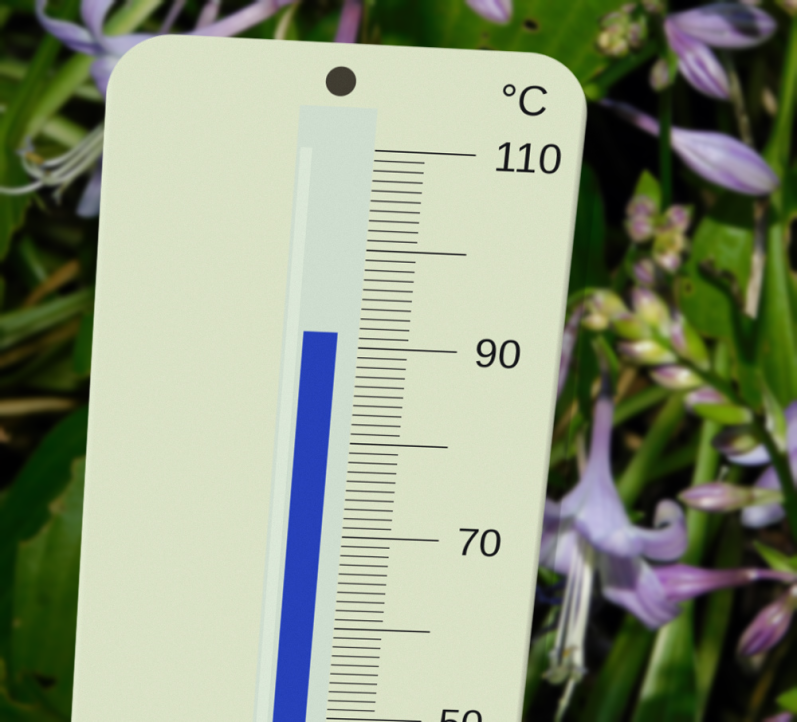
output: 91.5 °C
